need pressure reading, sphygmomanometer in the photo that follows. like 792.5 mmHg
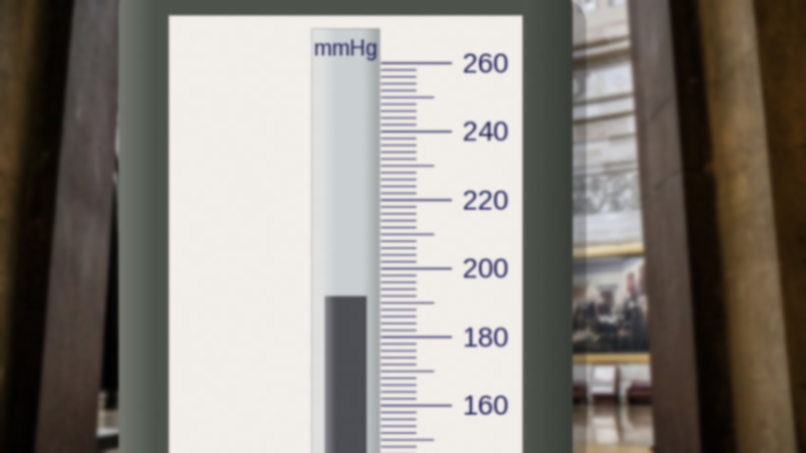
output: 192 mmHg
